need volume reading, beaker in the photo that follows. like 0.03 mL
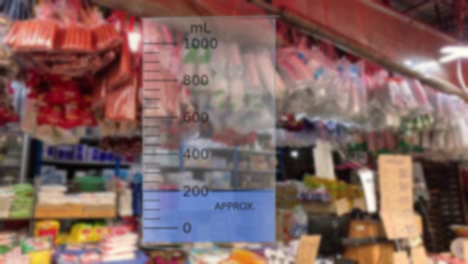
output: 200 mL
